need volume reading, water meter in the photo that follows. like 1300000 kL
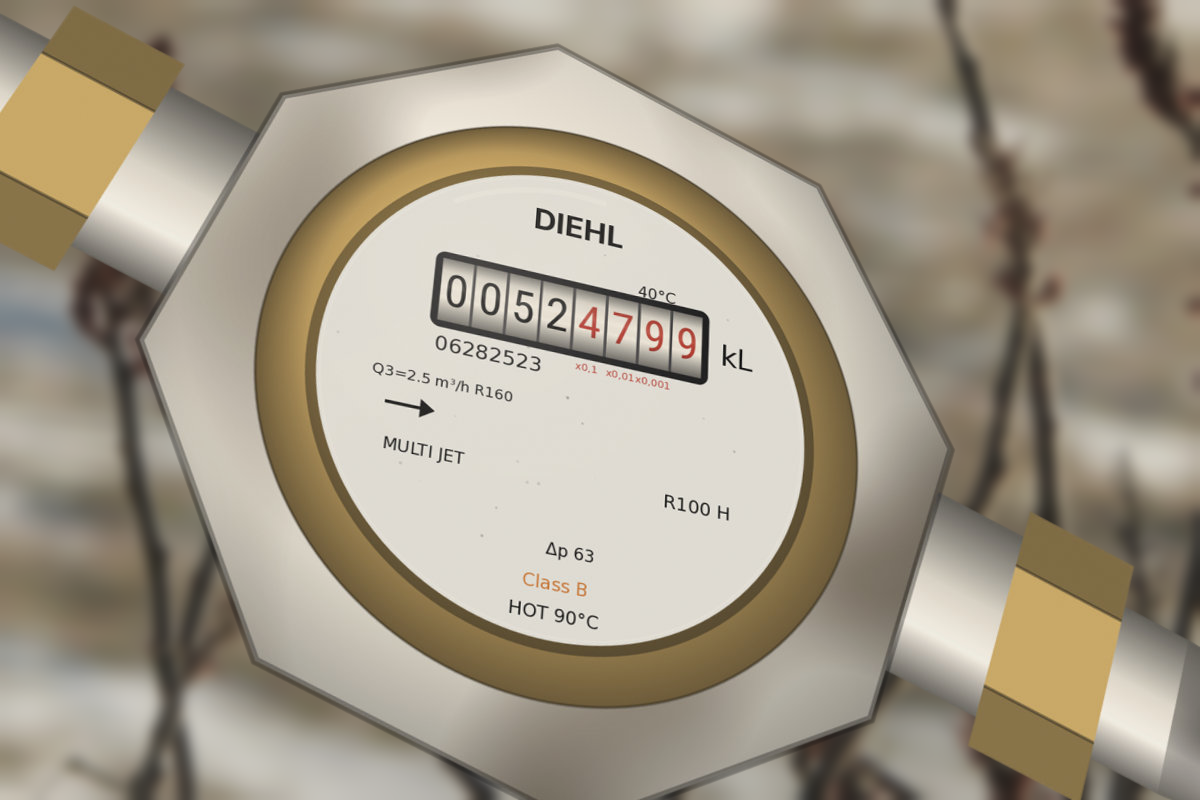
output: 52.4799 kL
